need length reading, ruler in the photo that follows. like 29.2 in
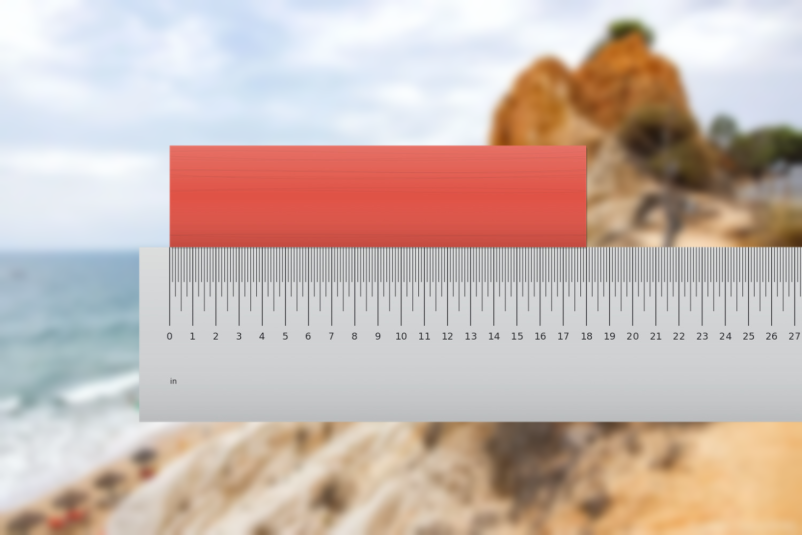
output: 18 in
